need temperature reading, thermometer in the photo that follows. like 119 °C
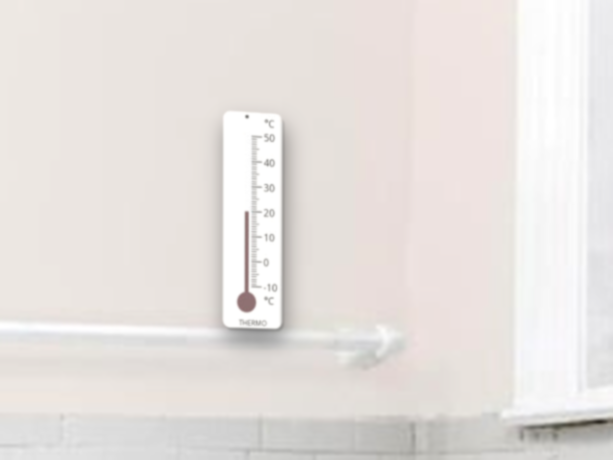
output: 20 °C
